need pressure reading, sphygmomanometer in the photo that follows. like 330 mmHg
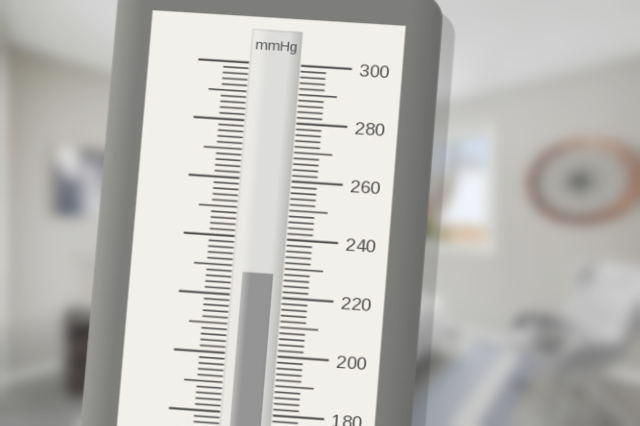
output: 228 mmHg
